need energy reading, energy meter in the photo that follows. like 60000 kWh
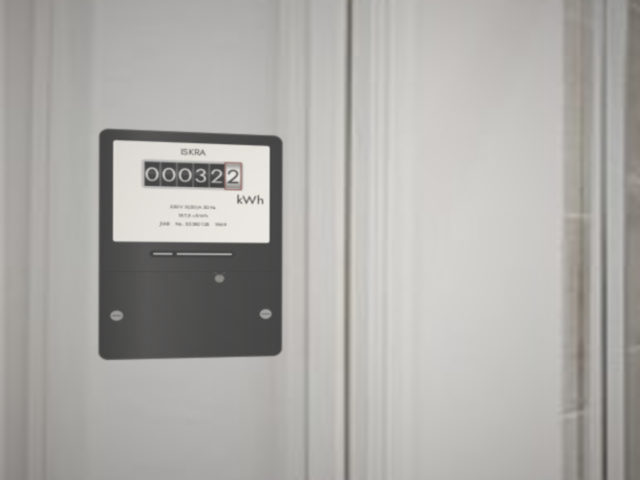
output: 32.2 kWh
